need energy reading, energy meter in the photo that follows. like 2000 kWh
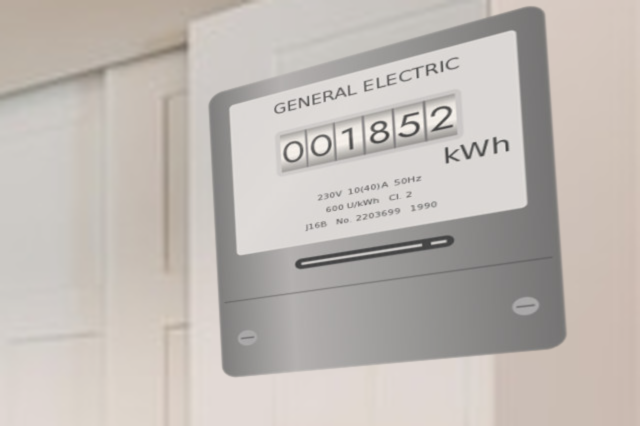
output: 1852 kWh
